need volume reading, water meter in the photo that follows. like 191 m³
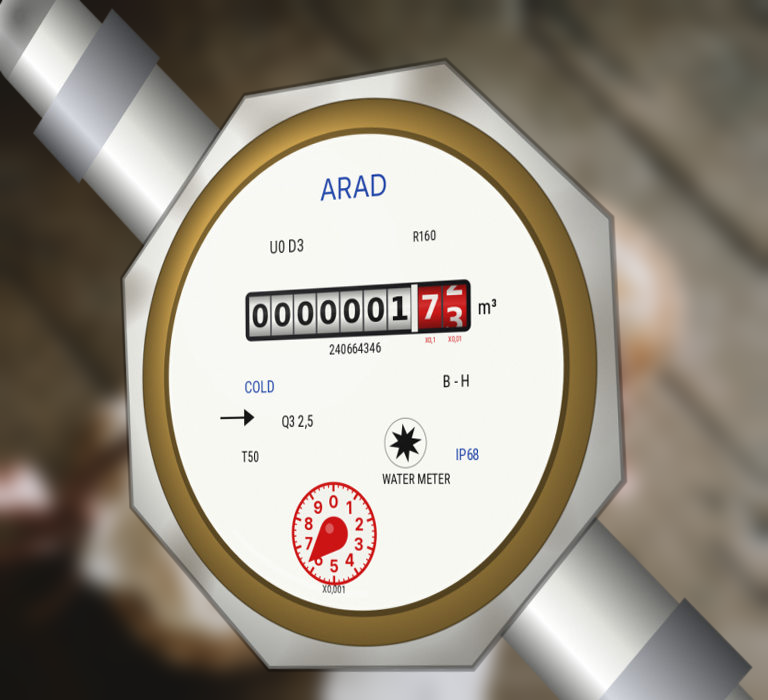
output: 1.726 m³
